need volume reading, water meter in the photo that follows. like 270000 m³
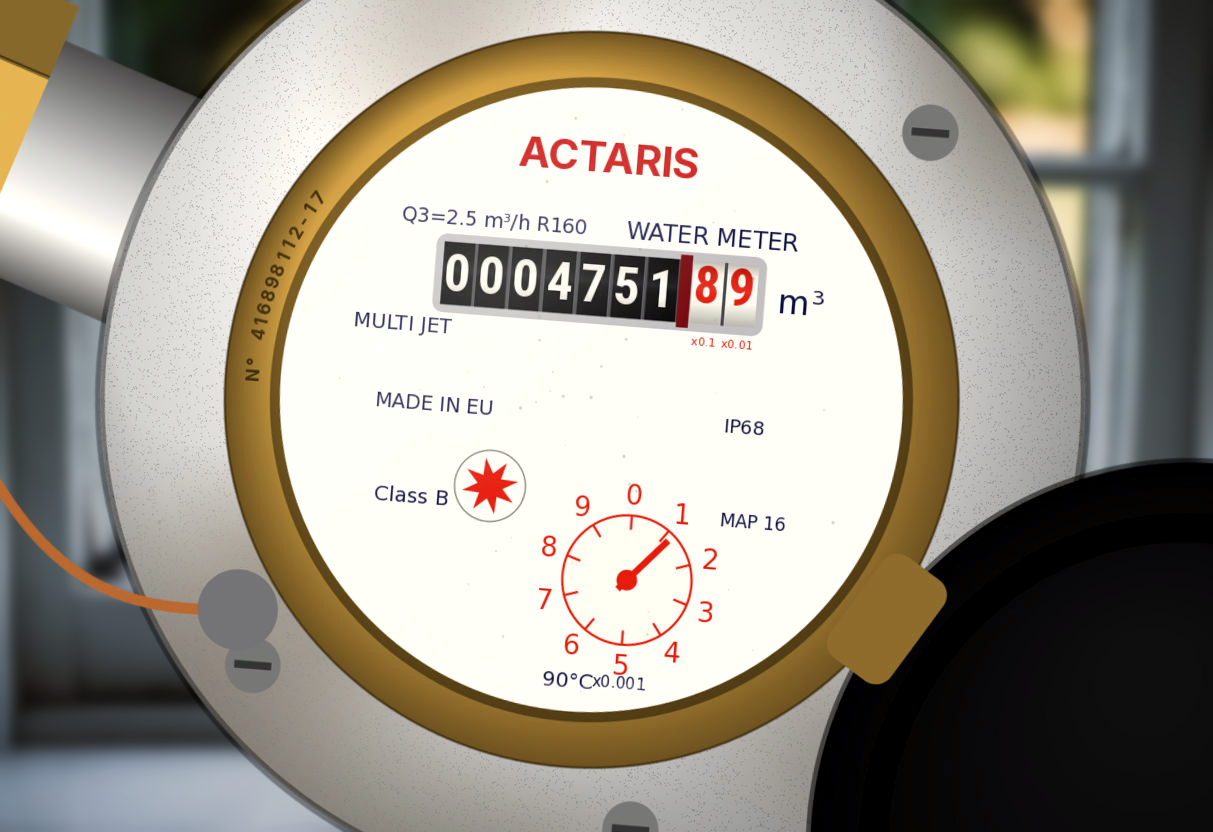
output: 4751.891 m³
